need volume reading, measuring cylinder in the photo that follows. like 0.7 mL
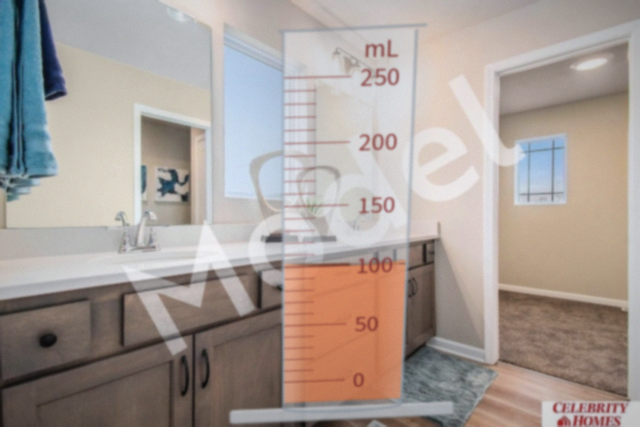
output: 100 mL
